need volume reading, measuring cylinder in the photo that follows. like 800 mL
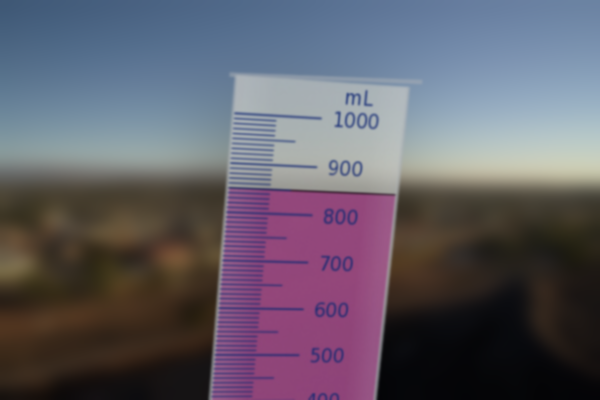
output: 850 mL
